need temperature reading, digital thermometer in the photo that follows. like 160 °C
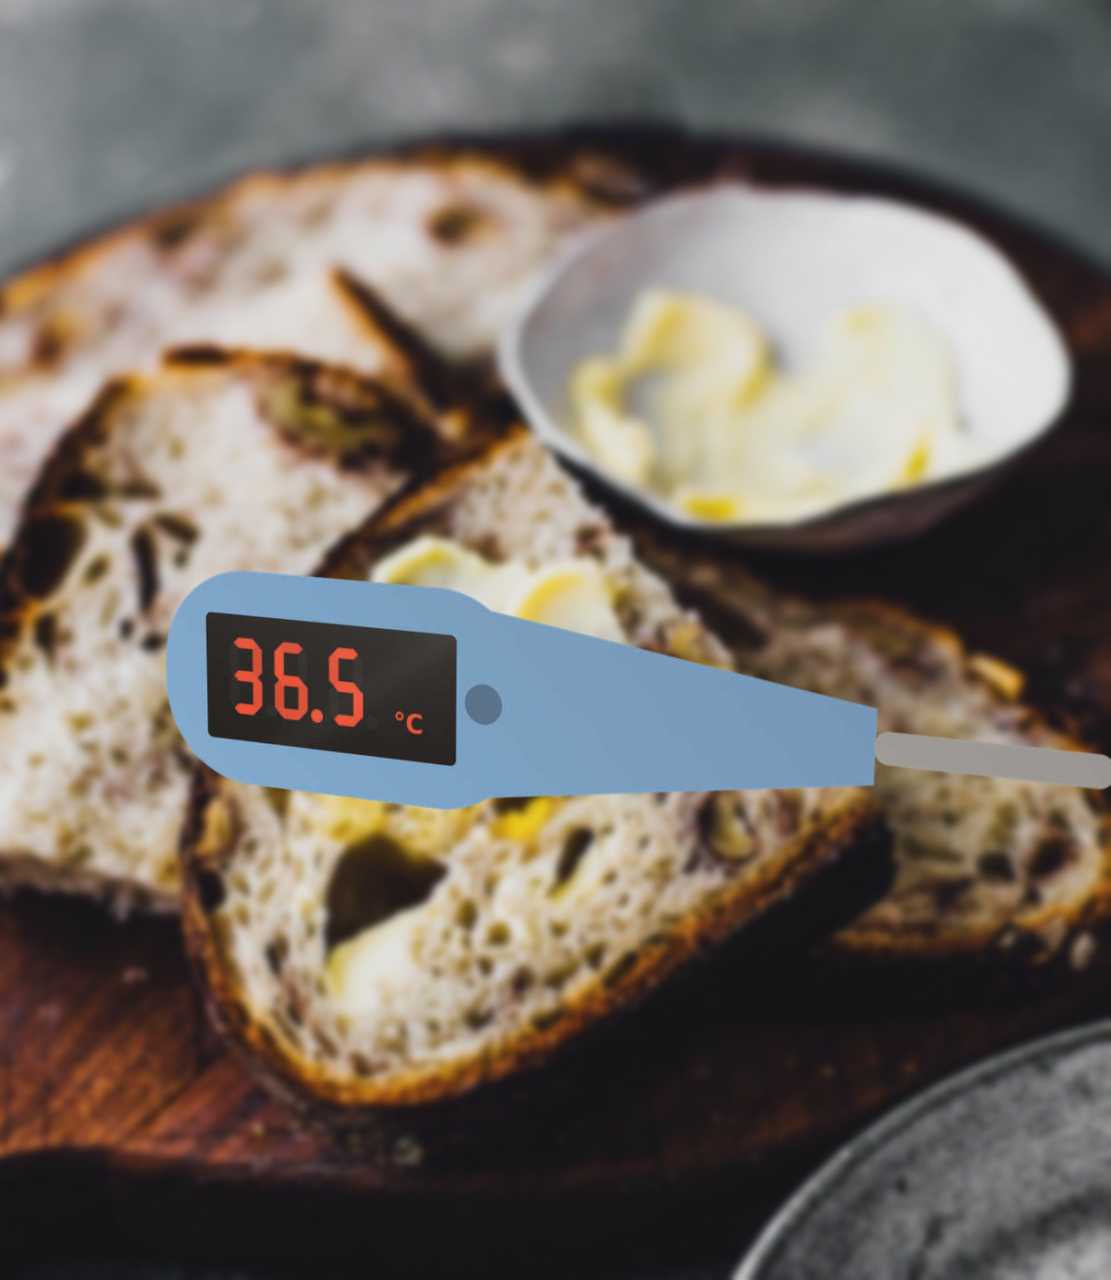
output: 36.5 °C
